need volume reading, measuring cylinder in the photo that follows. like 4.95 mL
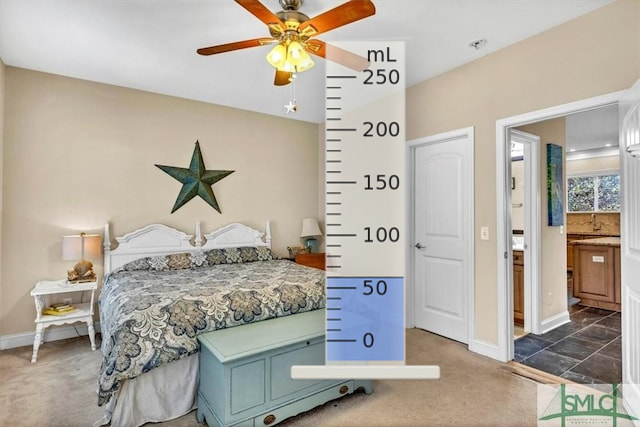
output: 60 mL
